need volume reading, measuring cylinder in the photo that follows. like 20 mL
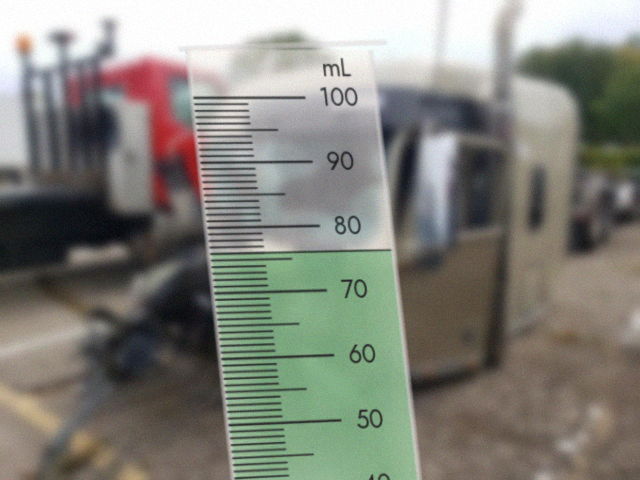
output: 76 mL
